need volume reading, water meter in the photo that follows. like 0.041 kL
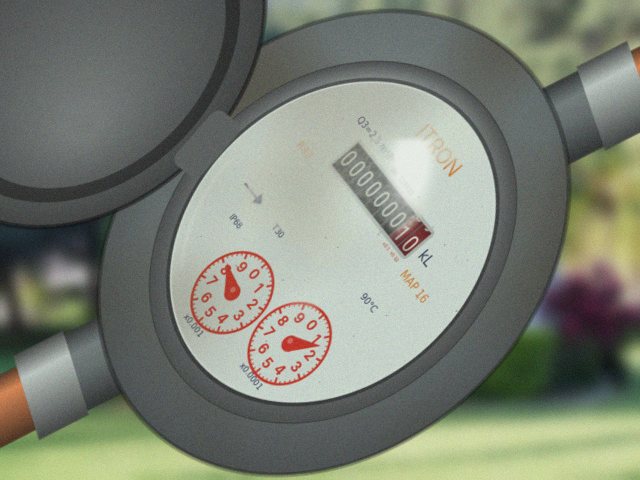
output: 0.0981 kL
